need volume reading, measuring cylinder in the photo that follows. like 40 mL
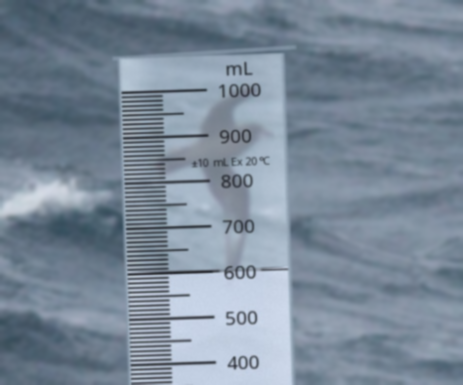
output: 600 mL
